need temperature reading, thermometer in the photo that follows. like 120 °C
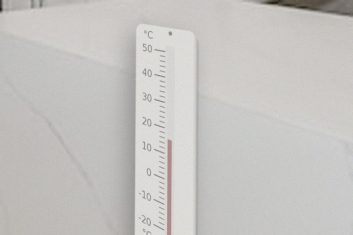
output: 16 °C
